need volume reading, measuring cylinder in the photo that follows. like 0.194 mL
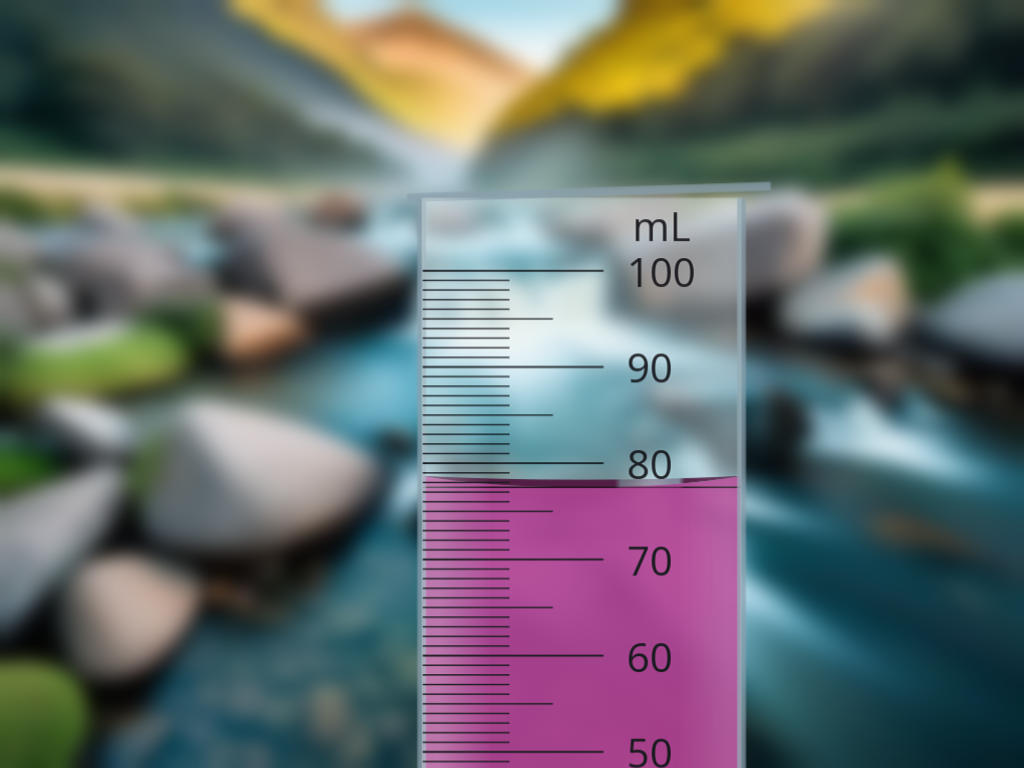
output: 77.5 mL
